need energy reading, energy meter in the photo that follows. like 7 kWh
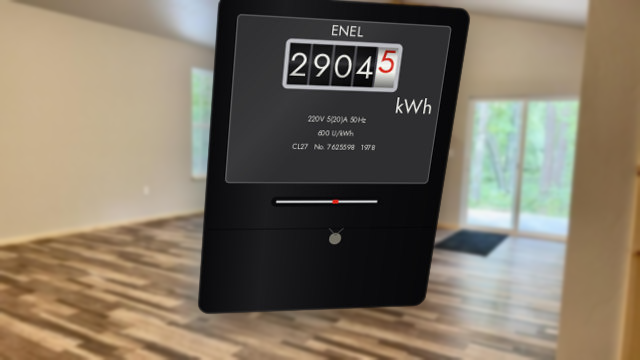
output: 2904.5 kWh
